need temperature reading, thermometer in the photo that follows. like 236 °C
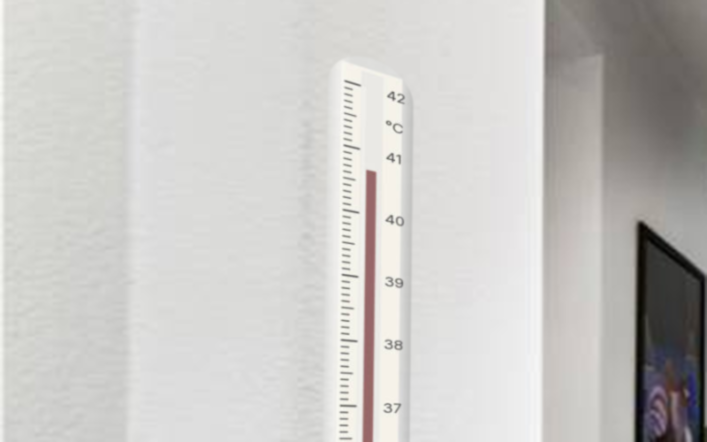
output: 40.7 °C
